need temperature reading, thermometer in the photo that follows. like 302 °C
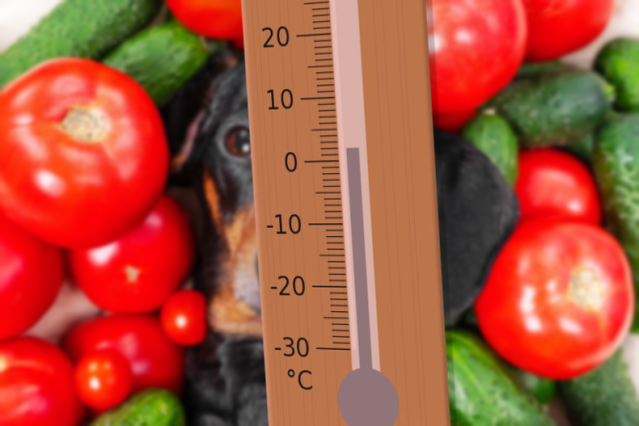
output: 2 °C
